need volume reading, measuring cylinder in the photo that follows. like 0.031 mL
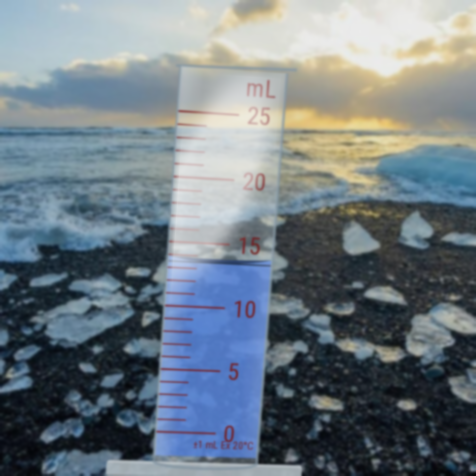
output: 13.5 mL
